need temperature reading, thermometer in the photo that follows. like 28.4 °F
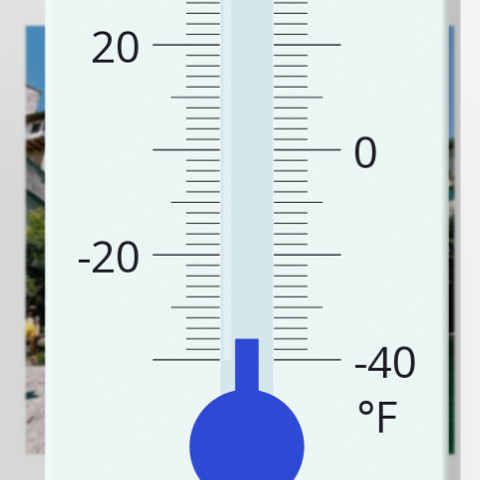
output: -36 °F
